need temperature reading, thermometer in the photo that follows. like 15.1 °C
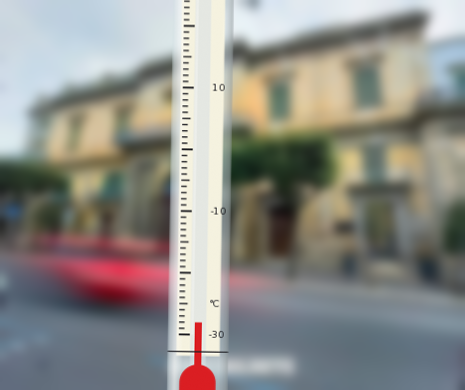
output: -28 °C
